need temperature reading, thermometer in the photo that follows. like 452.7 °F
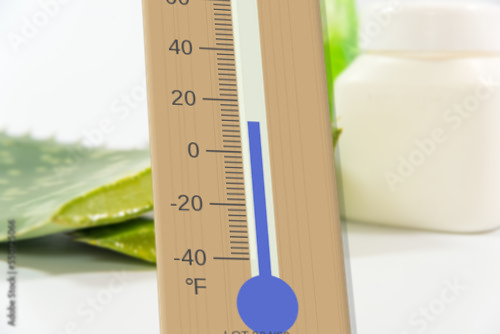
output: 12 °F
